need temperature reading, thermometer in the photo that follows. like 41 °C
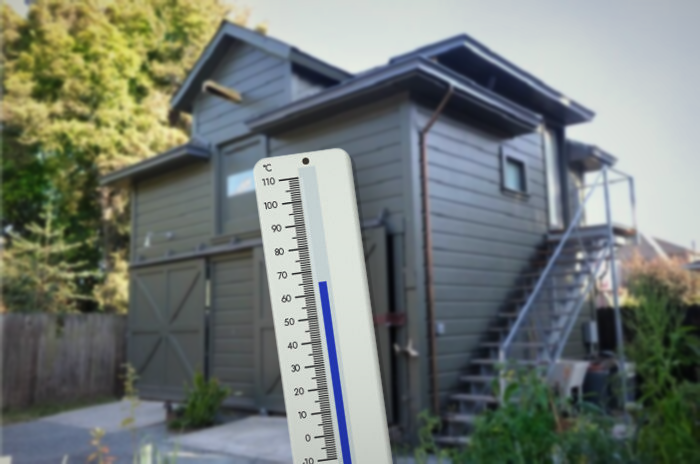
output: 65 °C
